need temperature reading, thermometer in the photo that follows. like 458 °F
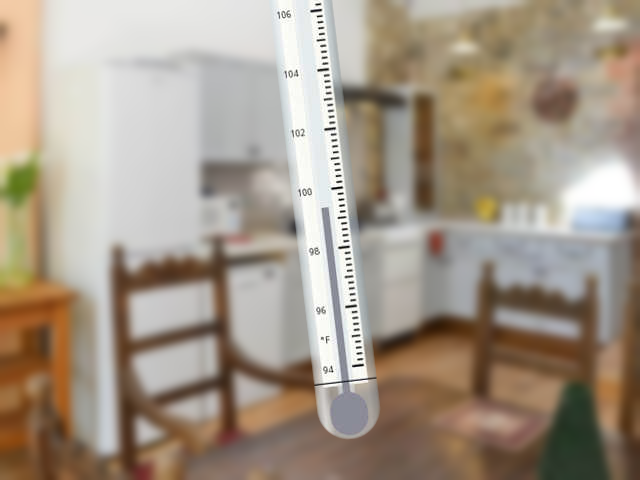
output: 99.4 °F
